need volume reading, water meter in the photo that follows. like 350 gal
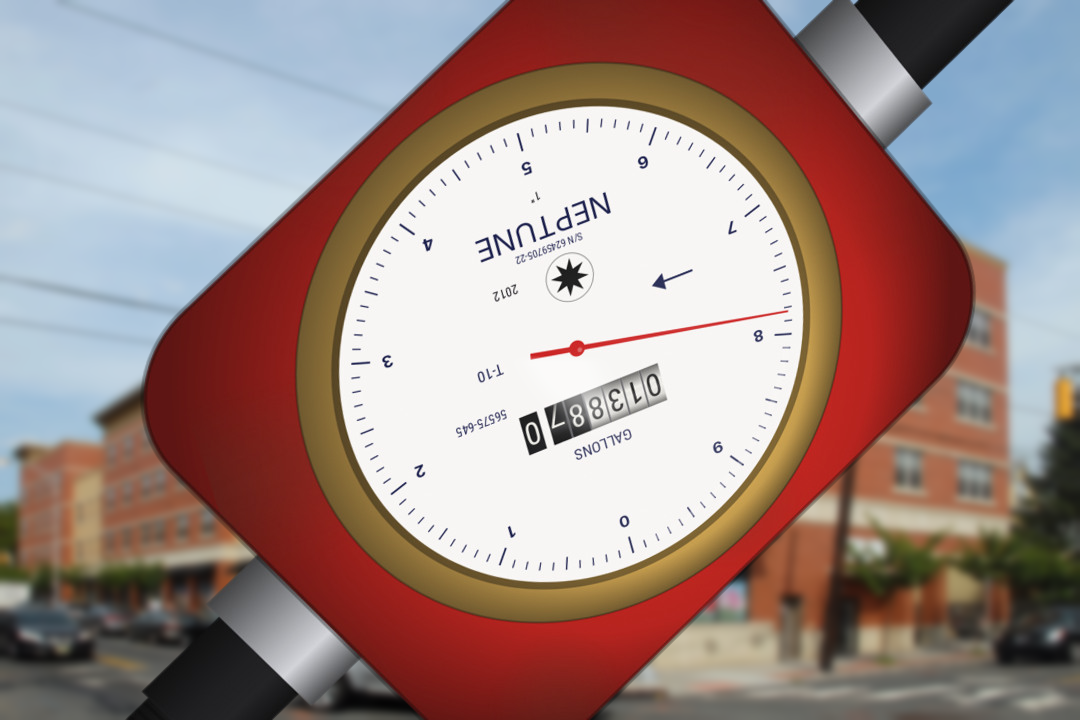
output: 138867.8 gal
